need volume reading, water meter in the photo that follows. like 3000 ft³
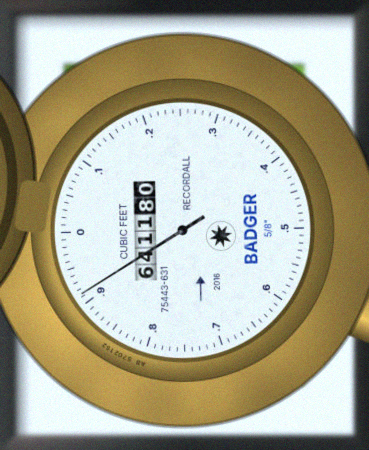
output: 641179.91 ft³
